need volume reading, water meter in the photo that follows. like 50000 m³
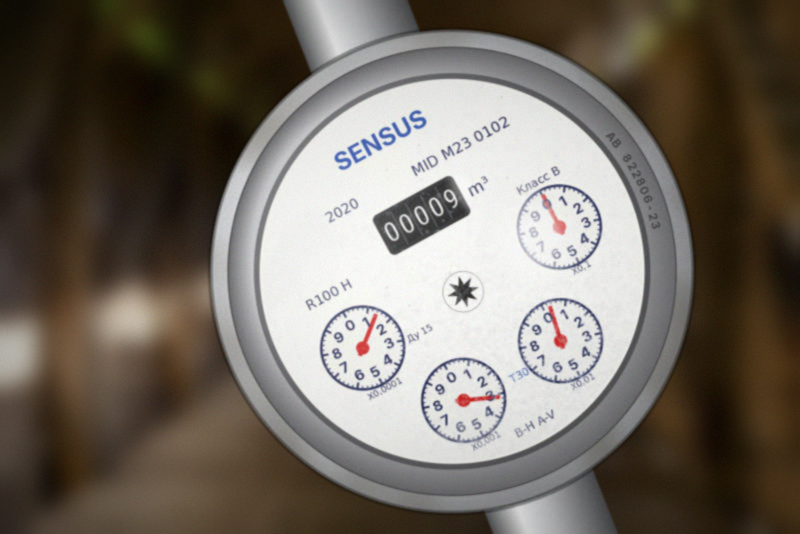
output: 9.0031 m³
